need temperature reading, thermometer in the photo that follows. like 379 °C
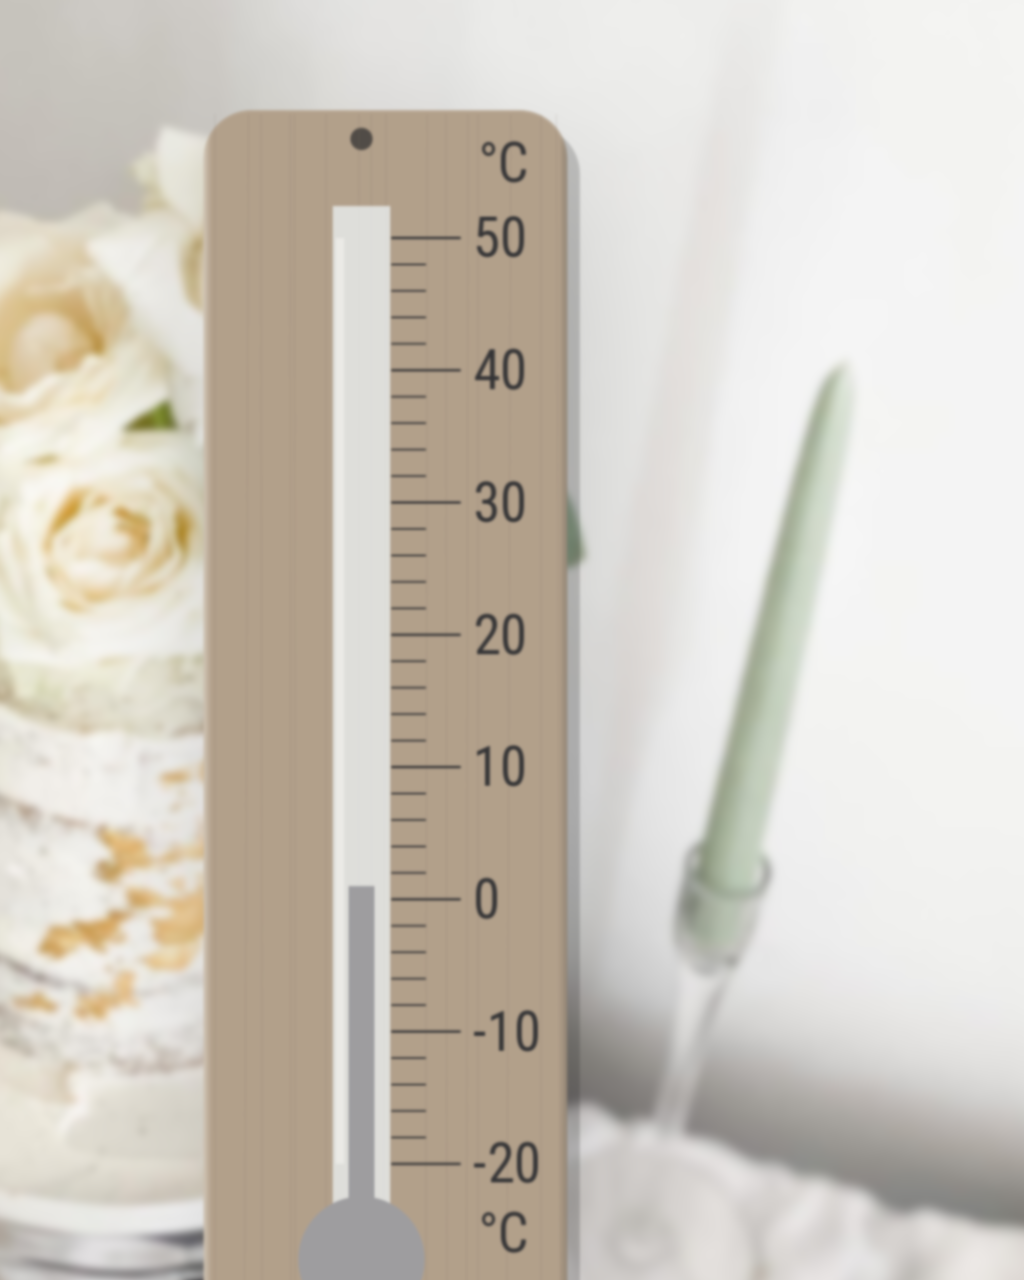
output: 1 °C
